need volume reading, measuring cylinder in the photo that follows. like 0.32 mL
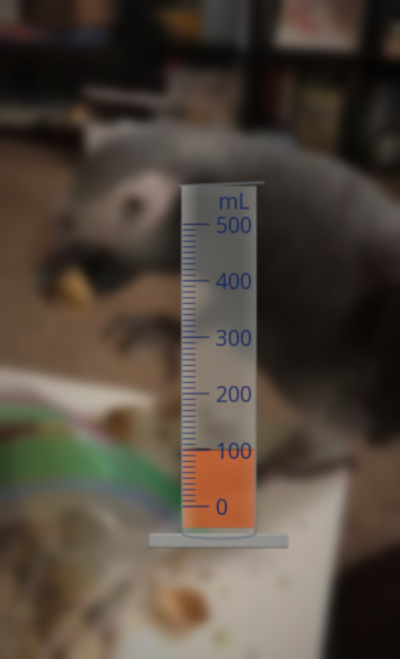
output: 100 mL
